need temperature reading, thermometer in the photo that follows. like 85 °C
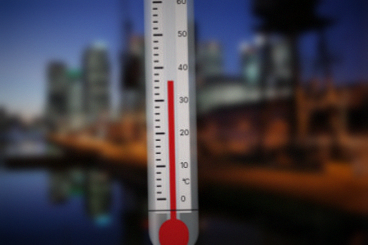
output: 36 °C
